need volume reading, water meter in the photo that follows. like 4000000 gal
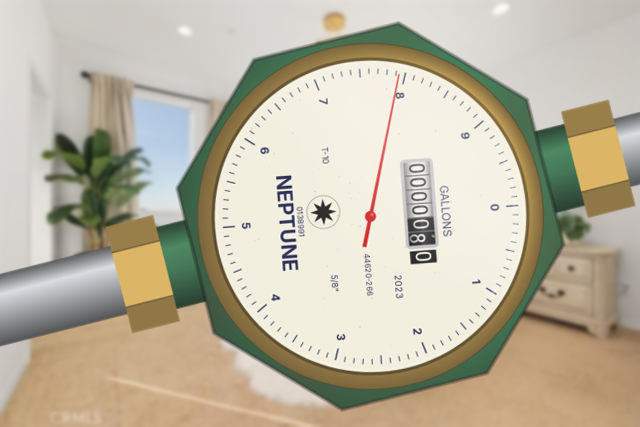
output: 77.9 gal
